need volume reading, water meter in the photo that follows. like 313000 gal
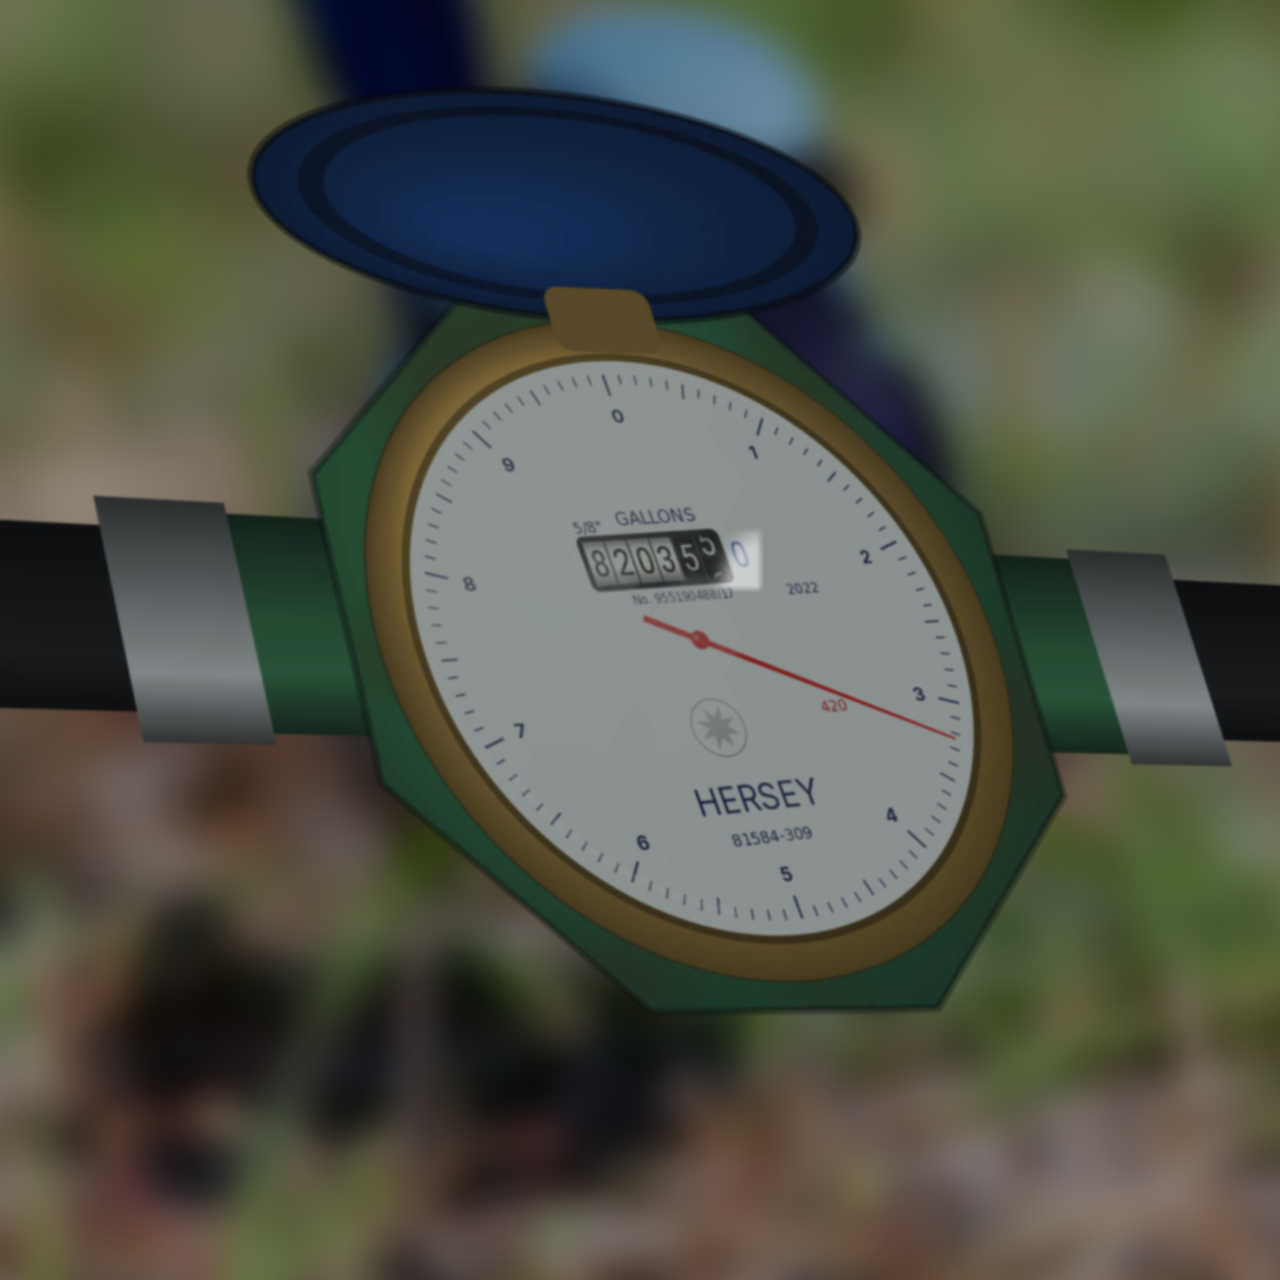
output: 8203553.2 gal
